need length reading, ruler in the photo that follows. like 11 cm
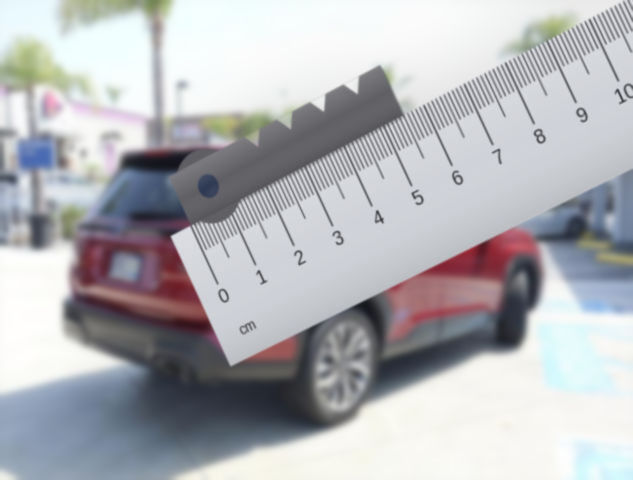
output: 5.5 cm
